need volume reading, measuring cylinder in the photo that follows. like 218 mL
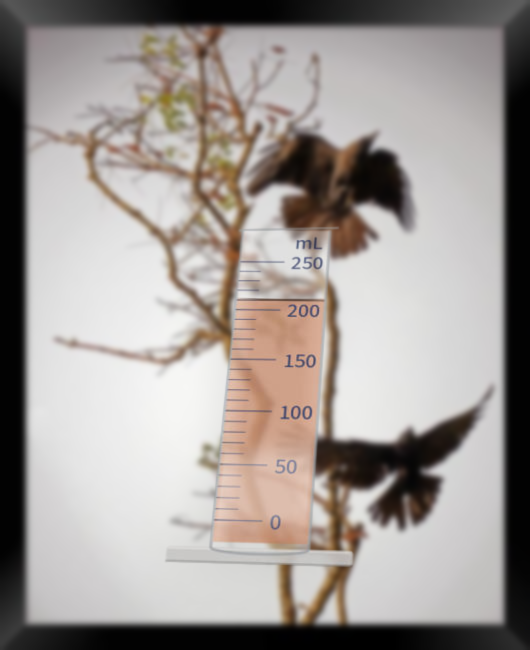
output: 210 mL
